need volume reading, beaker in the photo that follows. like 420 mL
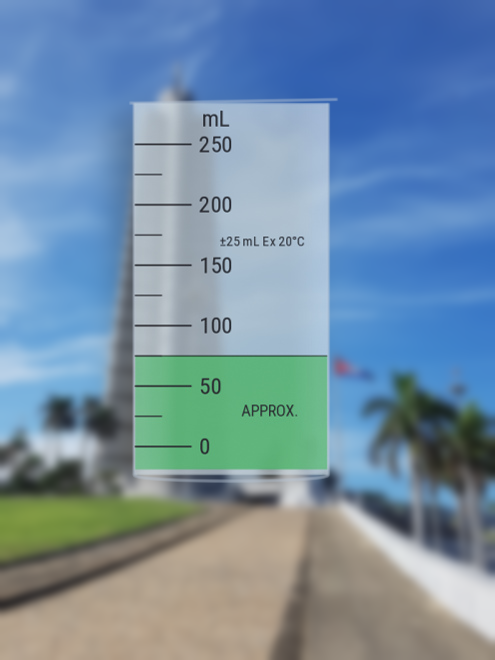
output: 75 mL
